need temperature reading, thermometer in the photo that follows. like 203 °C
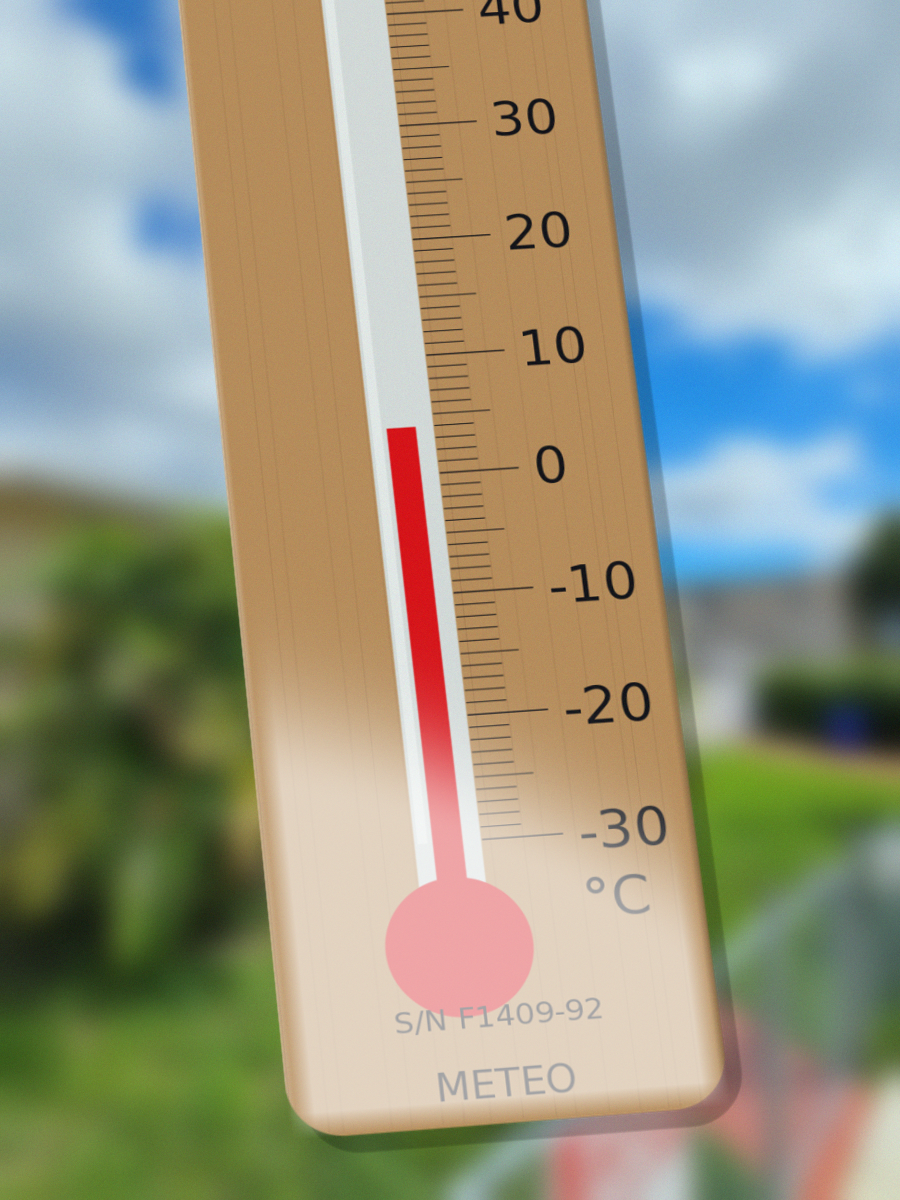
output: 4 °C
